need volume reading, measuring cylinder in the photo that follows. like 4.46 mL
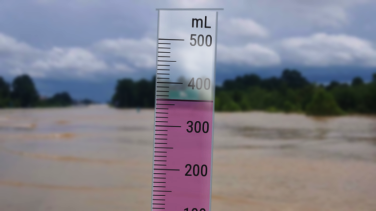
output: 360 mL
